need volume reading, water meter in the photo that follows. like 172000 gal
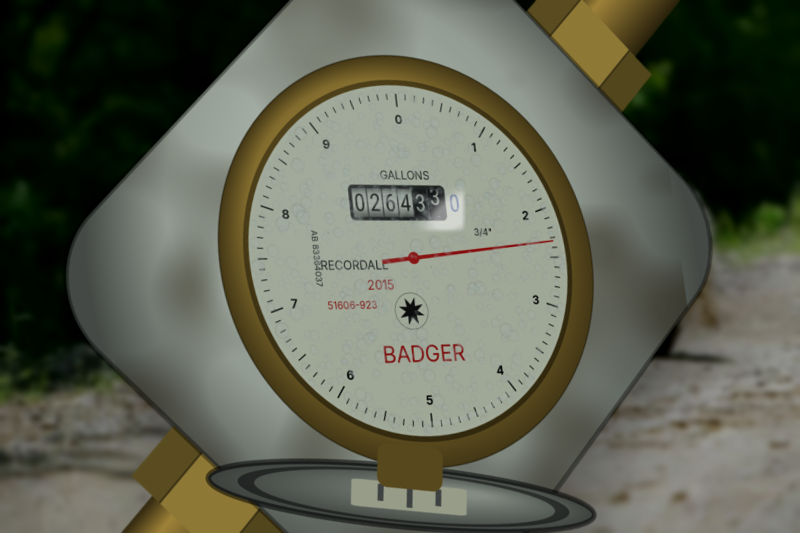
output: 264332.3 gal
